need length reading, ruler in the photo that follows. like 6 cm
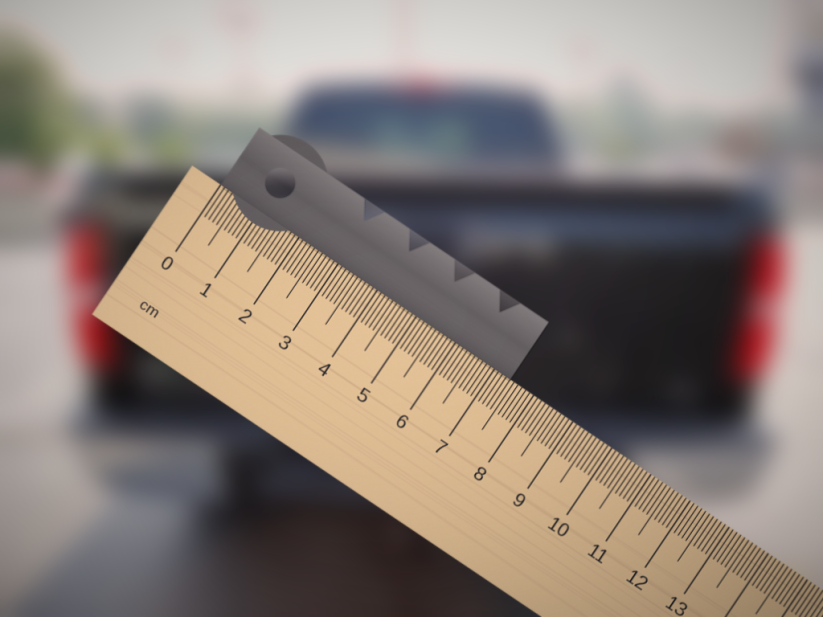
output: 7.4 cm
